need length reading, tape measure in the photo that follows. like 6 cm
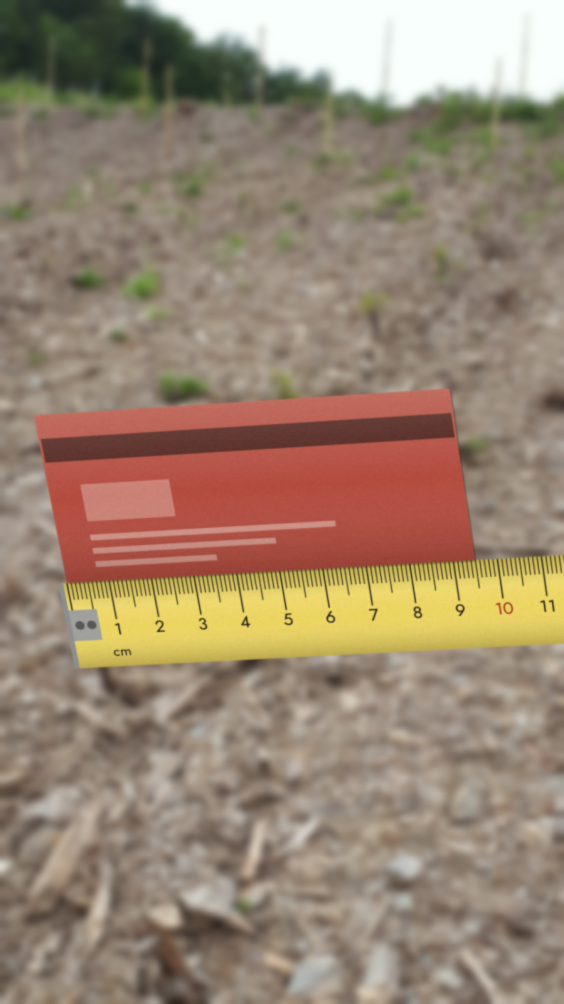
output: 9.5 cm
